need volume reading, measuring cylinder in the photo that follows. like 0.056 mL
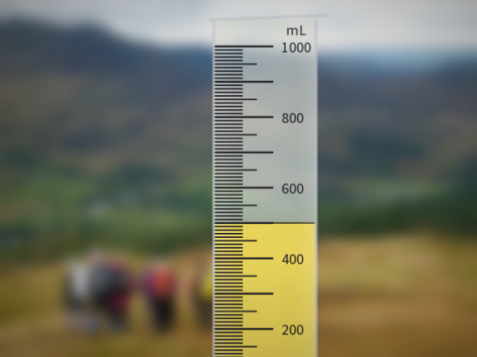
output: 500 mL
